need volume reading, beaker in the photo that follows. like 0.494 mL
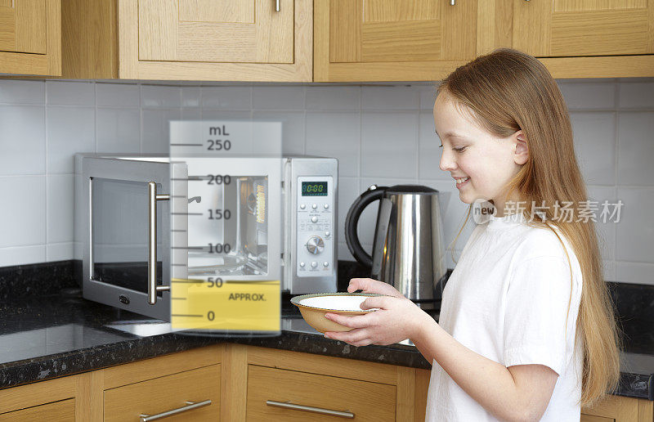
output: 50 mL
